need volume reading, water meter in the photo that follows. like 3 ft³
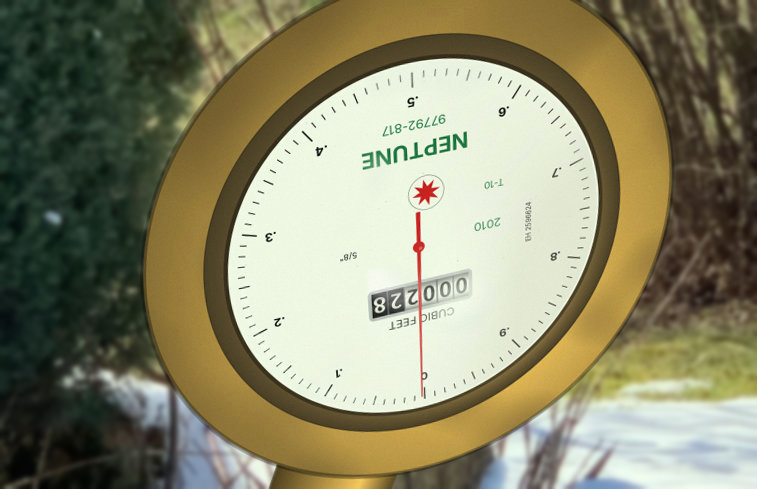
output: 228.00 ft³
